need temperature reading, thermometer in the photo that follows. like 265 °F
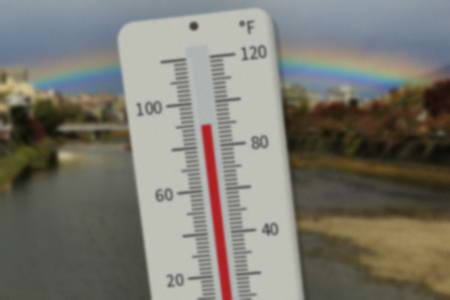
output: 90 °F
